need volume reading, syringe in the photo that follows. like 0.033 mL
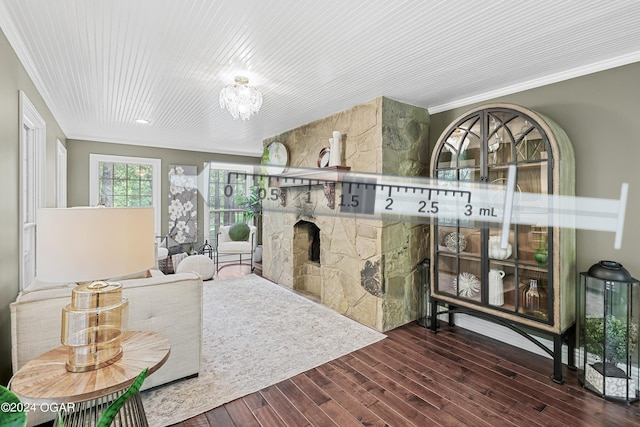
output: 1.4 mL
